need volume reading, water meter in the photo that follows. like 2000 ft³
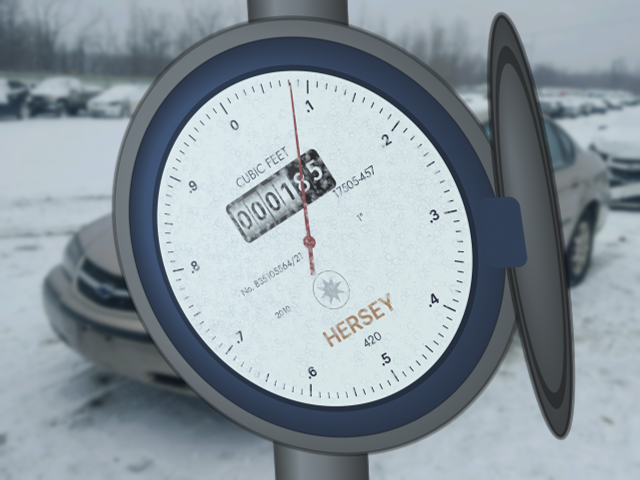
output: 185.08 ft³
